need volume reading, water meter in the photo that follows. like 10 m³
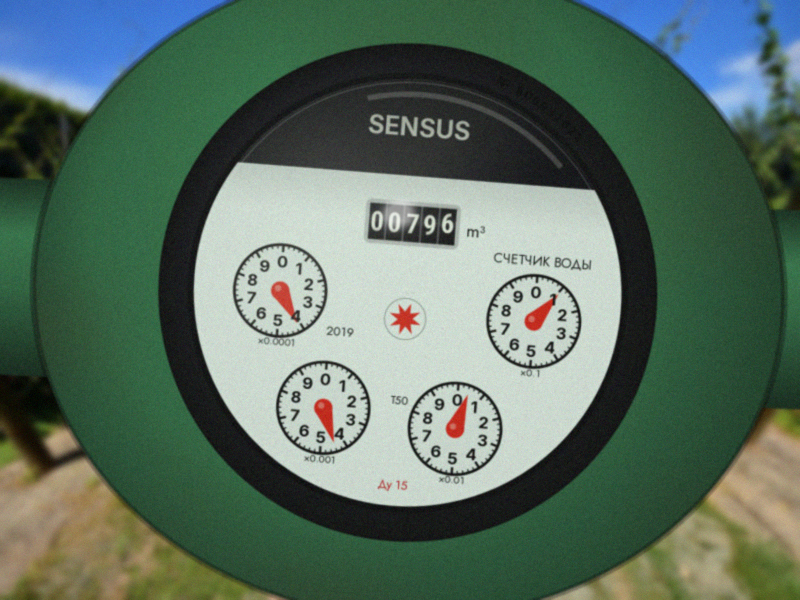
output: 796.1044 m³
